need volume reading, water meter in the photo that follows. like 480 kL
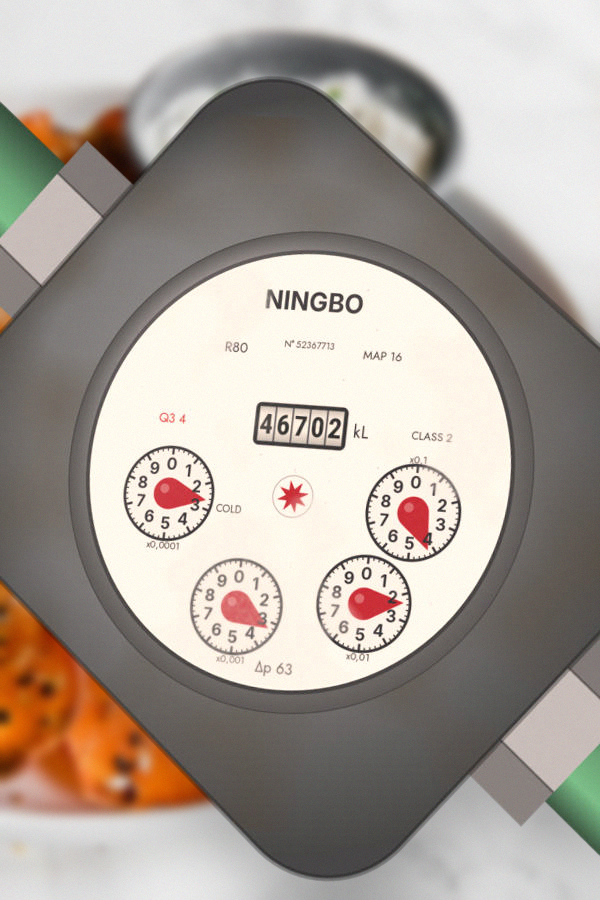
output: 46702.4232 kL
